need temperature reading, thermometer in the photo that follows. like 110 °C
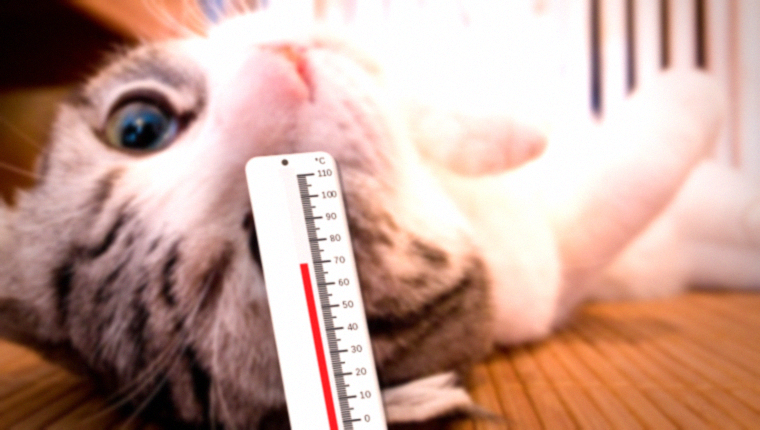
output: 70 °C
